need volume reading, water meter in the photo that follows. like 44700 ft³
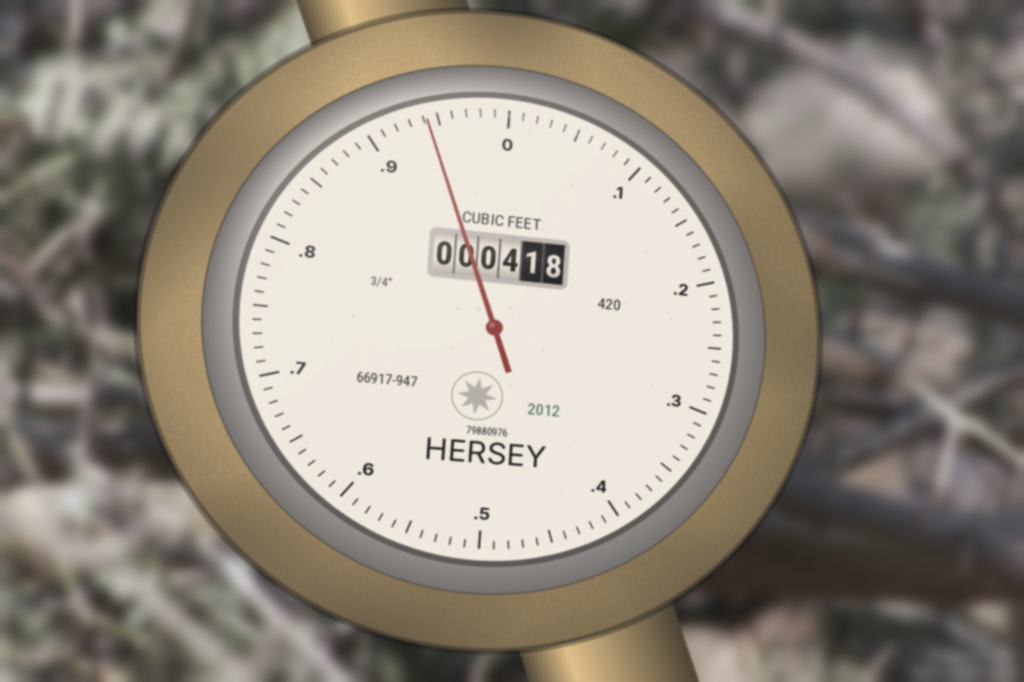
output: 417.94 ft³
